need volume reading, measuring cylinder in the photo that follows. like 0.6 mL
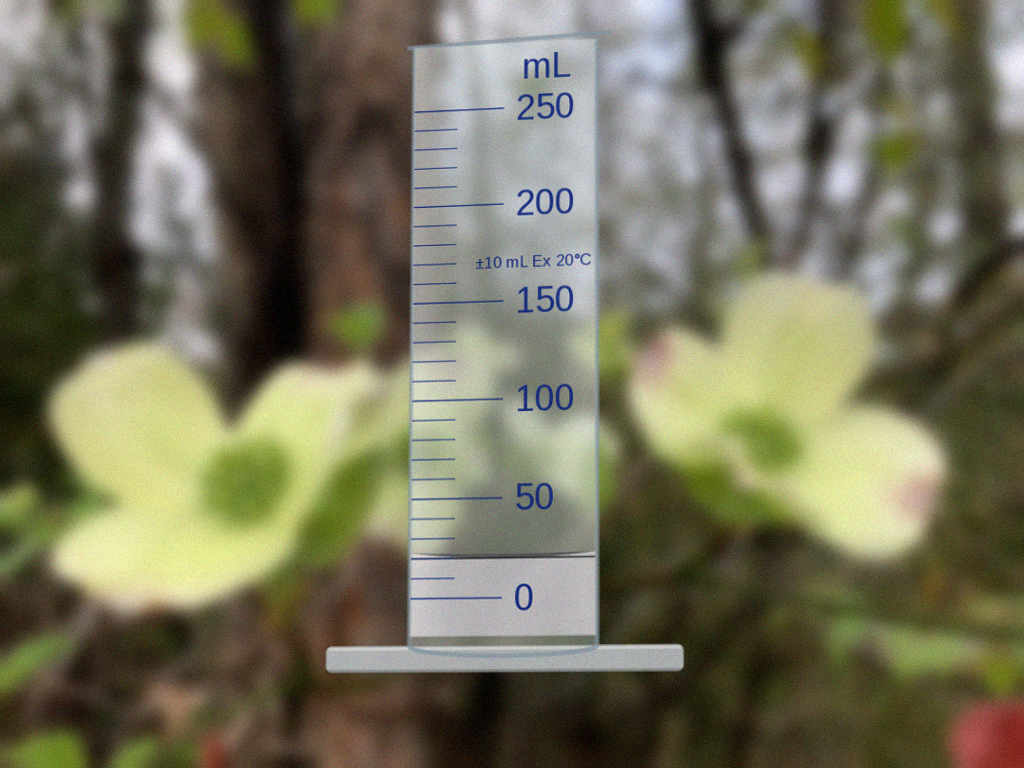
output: 20 mL
